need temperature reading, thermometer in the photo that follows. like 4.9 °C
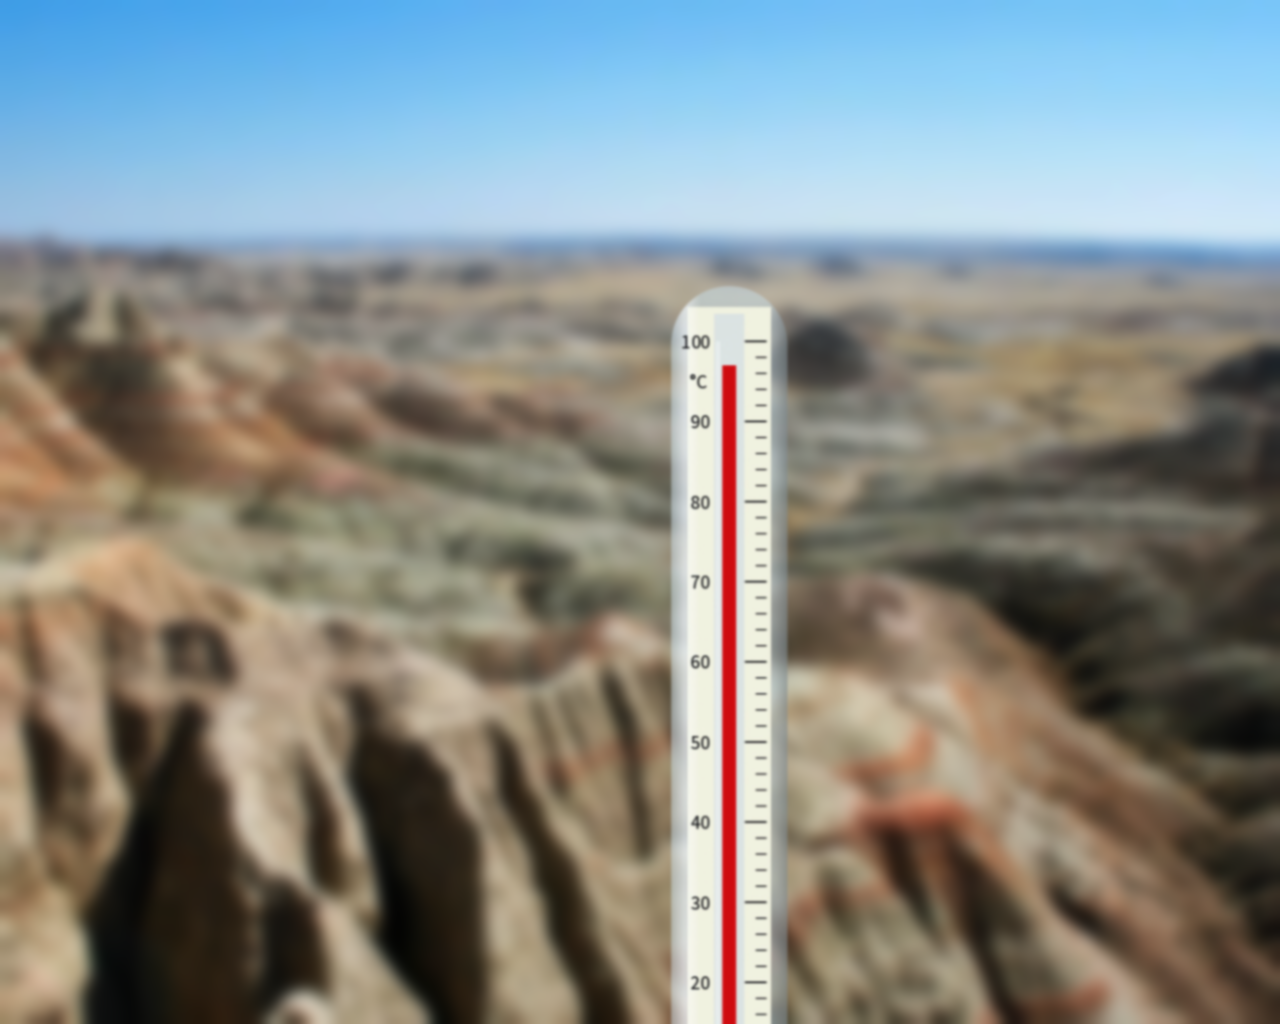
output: 97 °C
